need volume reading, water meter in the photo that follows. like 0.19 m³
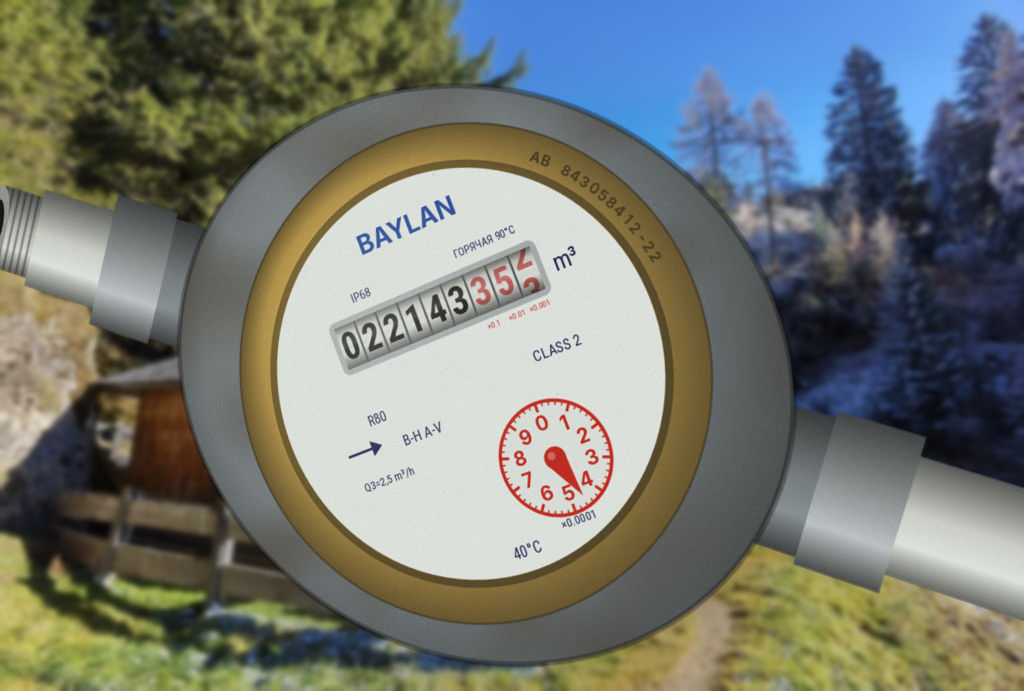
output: 22143.3524 m³
